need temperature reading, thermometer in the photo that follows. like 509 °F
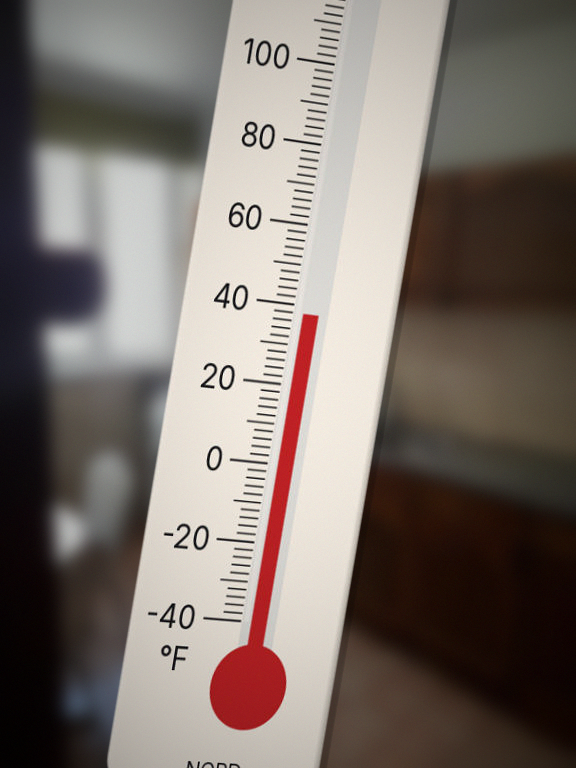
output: 38 °F
